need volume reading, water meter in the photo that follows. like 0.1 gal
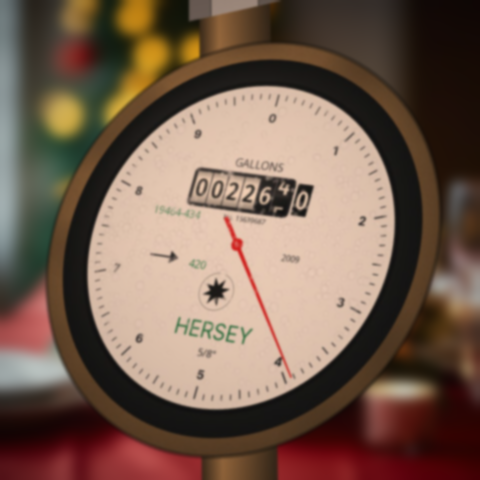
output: 22643.9 gal
